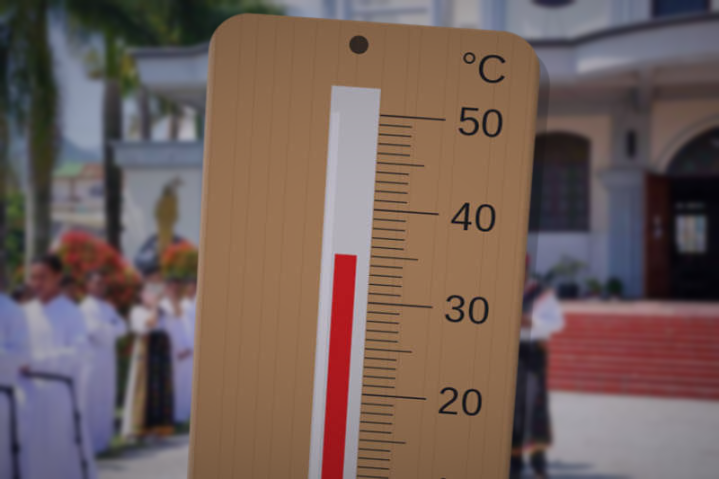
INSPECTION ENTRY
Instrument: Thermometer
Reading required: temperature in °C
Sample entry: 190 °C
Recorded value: 35 °C
